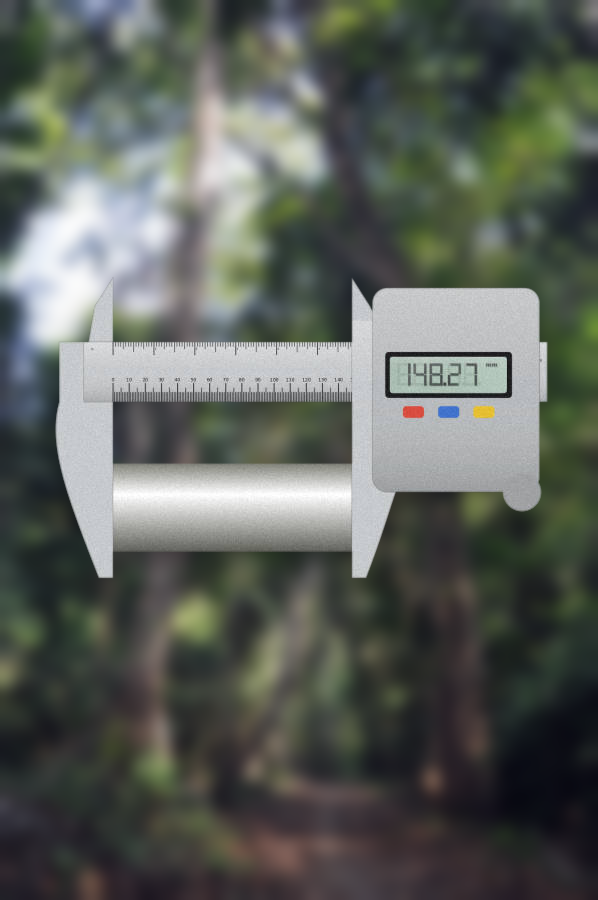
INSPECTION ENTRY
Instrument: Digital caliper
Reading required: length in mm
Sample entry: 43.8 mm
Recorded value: 148.27 mm
